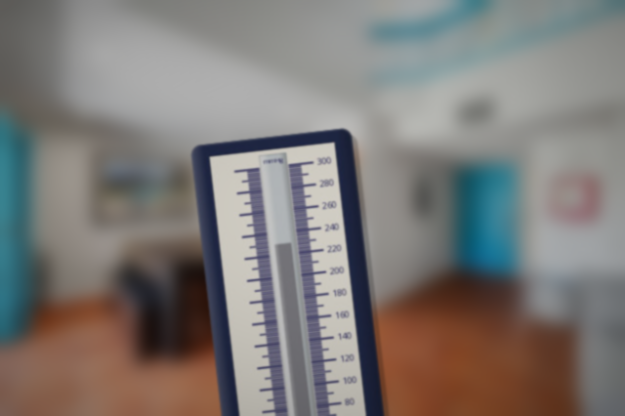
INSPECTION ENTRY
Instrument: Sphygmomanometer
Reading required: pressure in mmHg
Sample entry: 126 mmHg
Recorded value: 230 mmHg
